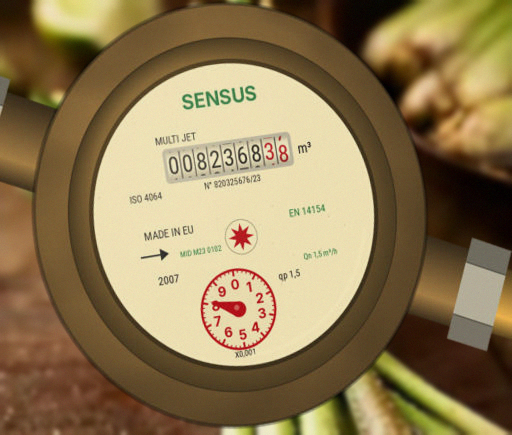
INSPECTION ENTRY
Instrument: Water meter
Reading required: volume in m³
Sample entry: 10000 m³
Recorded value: 82368.378 m³
